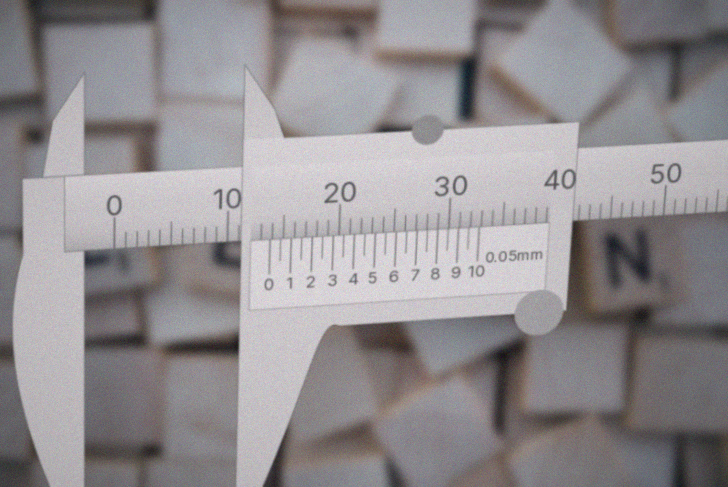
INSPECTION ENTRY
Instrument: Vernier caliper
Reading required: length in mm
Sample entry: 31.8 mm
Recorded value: 13.8 mm
